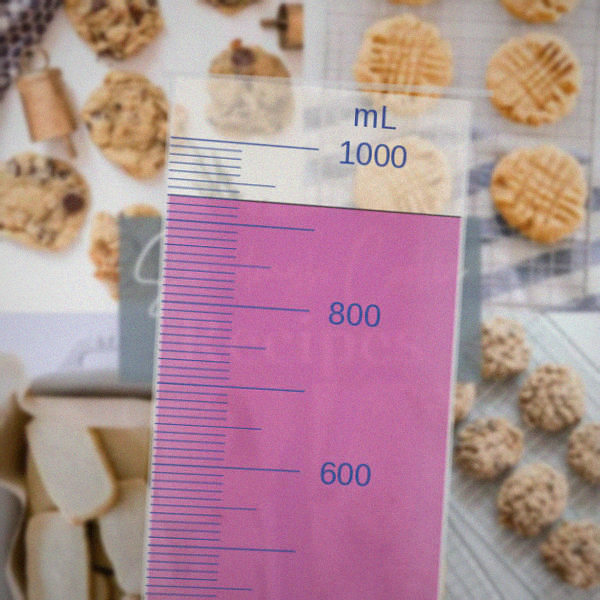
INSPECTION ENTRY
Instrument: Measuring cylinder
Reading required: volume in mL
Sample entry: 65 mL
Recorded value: 930 mL
